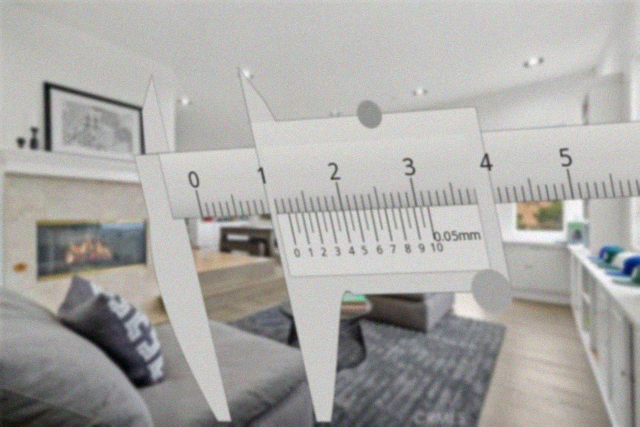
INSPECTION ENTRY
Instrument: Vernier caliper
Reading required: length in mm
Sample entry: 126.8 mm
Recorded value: 12.5 mm
